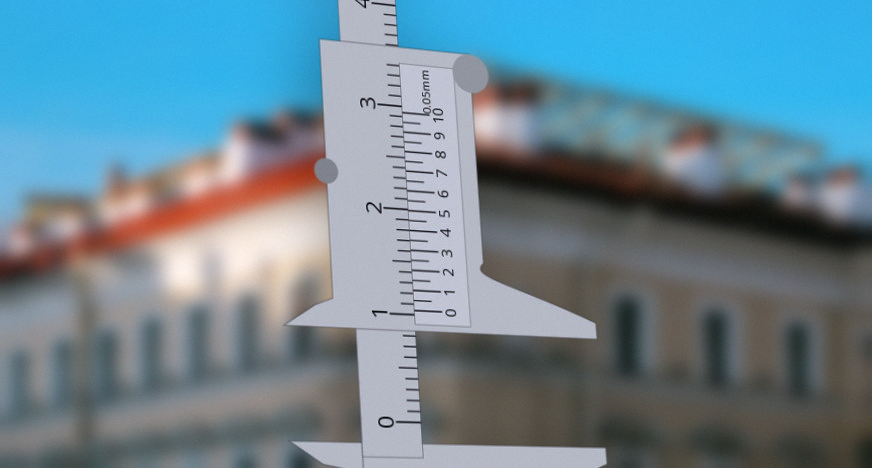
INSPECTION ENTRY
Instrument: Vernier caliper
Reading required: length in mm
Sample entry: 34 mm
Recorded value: 10.4 mm
